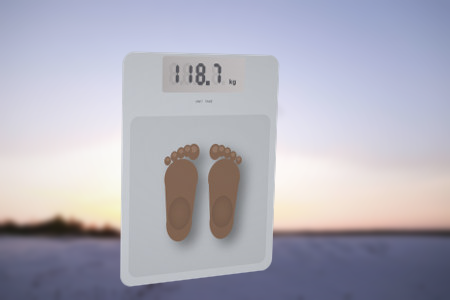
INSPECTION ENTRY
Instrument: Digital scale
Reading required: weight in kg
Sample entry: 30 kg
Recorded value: 118.7 kg
